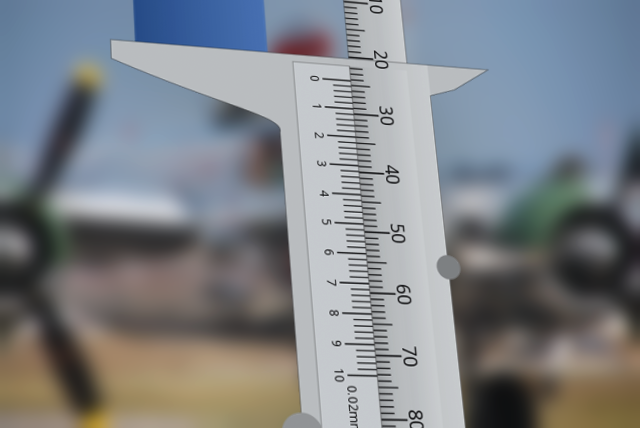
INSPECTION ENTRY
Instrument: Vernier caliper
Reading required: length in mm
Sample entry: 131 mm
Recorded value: 24.2 mm
